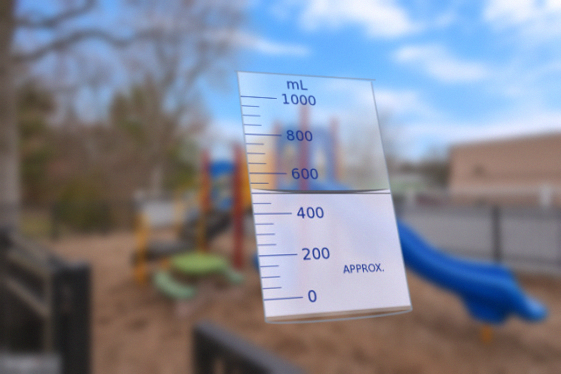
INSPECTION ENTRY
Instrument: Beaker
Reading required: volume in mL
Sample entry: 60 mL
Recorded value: 500 mL
